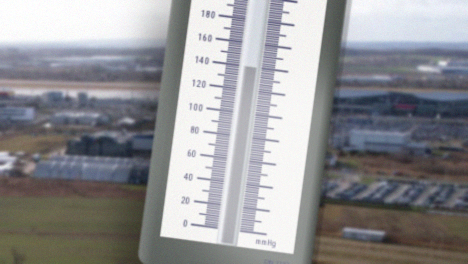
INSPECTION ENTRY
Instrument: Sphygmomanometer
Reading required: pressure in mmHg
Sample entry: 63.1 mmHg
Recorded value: 140 mmHg
